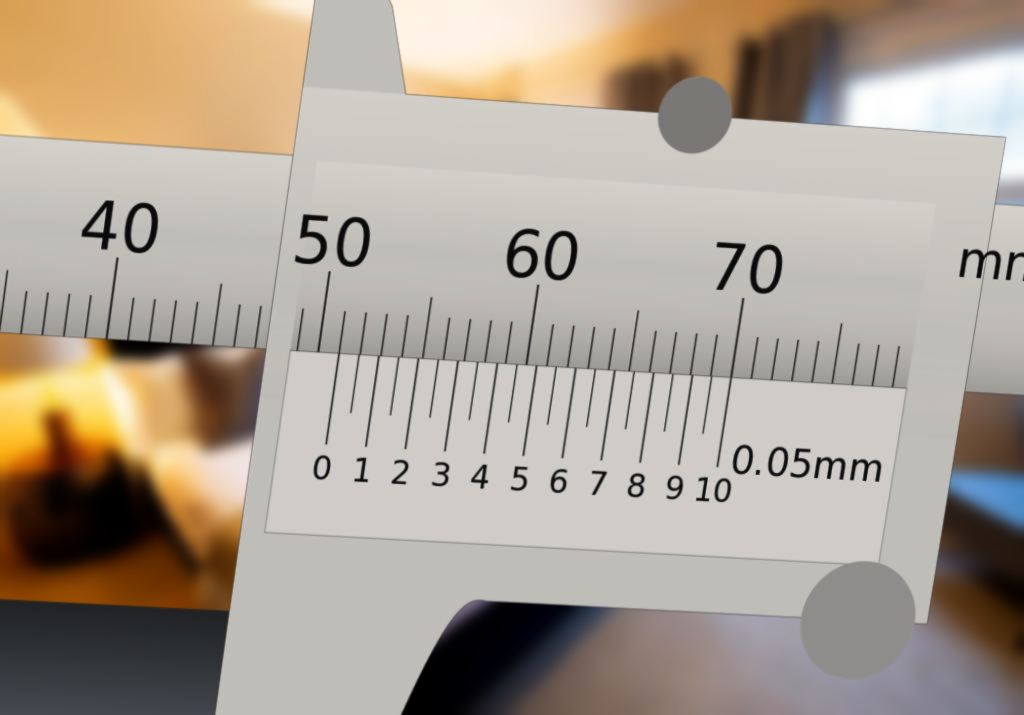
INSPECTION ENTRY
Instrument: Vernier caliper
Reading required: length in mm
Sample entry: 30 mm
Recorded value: 51.0 mm
